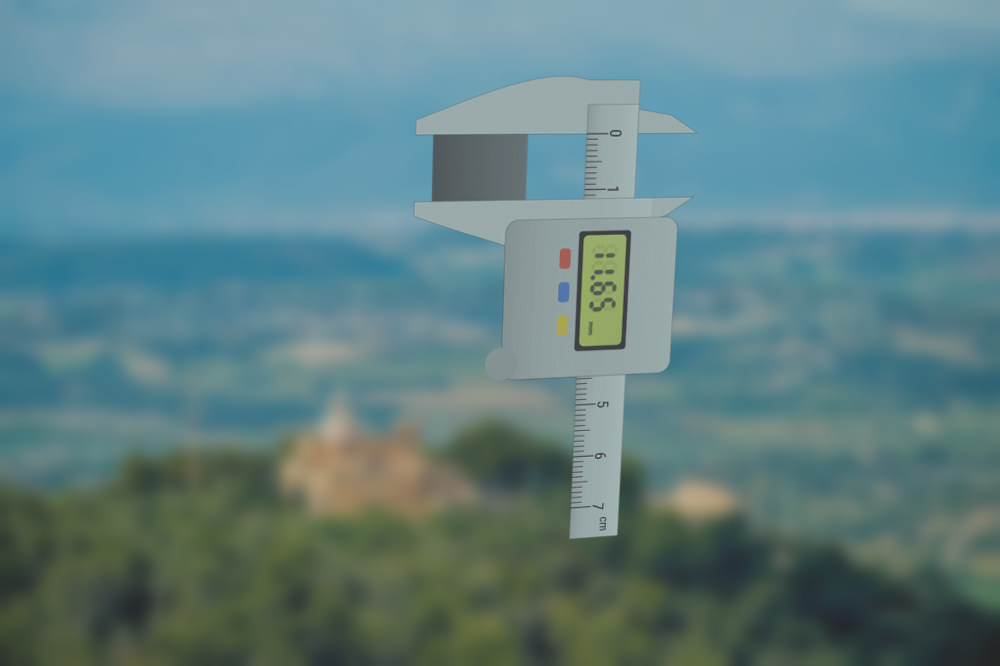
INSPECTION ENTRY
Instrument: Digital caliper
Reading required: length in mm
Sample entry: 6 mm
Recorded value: 11.65 mm
